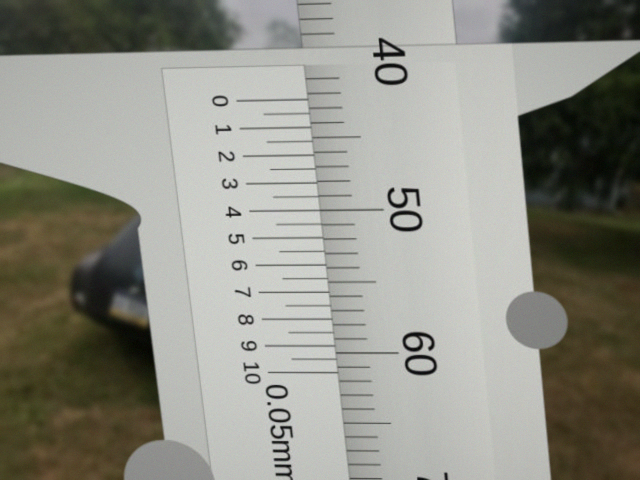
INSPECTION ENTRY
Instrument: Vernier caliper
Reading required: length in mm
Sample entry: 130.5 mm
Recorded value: 42.4 mm
